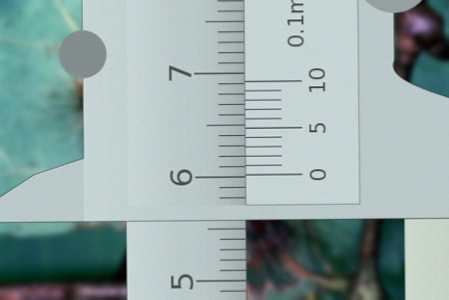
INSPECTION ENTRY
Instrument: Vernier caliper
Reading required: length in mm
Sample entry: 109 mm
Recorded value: 60.2 mm
